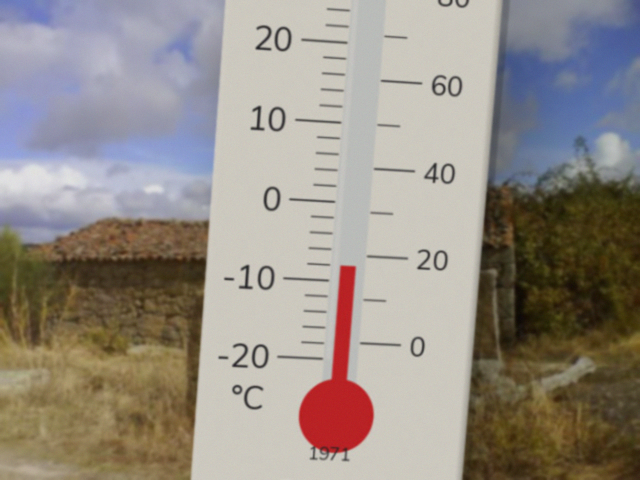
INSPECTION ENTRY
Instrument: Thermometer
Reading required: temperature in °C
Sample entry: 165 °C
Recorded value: -8 °C
